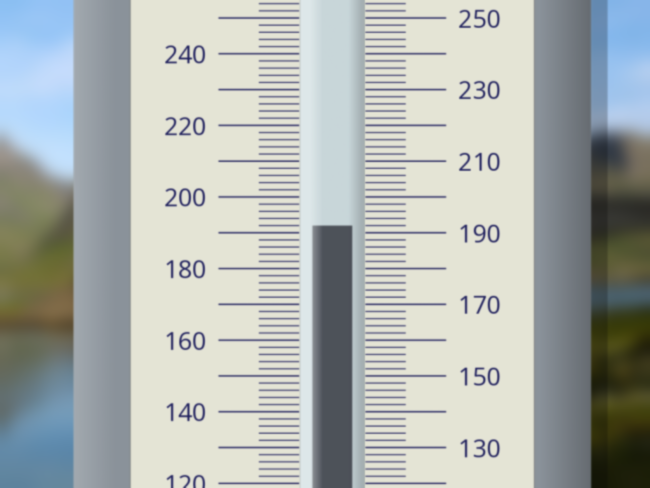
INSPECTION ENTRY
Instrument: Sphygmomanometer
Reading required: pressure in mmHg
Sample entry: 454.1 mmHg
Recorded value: 192 mmHg
